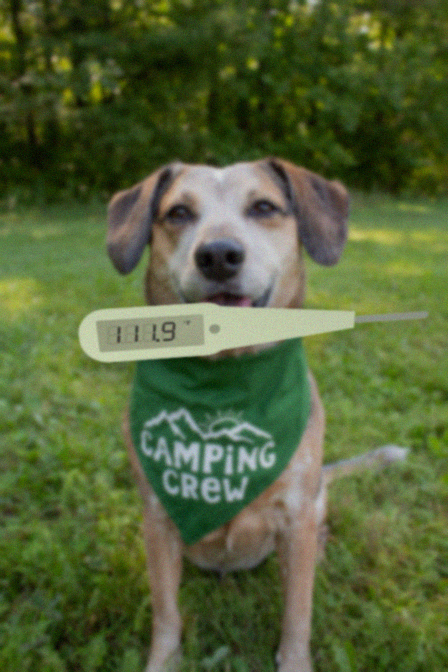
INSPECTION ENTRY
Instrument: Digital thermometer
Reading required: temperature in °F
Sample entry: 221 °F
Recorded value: 111.9 °F
